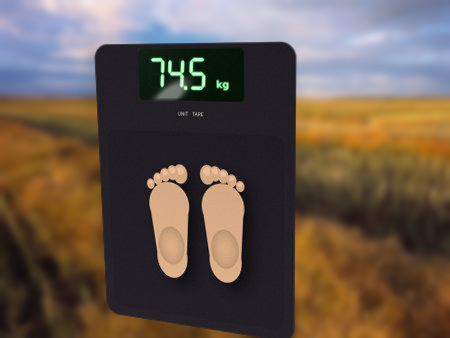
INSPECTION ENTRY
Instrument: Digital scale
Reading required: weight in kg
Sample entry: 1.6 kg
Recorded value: 74.5 kg
